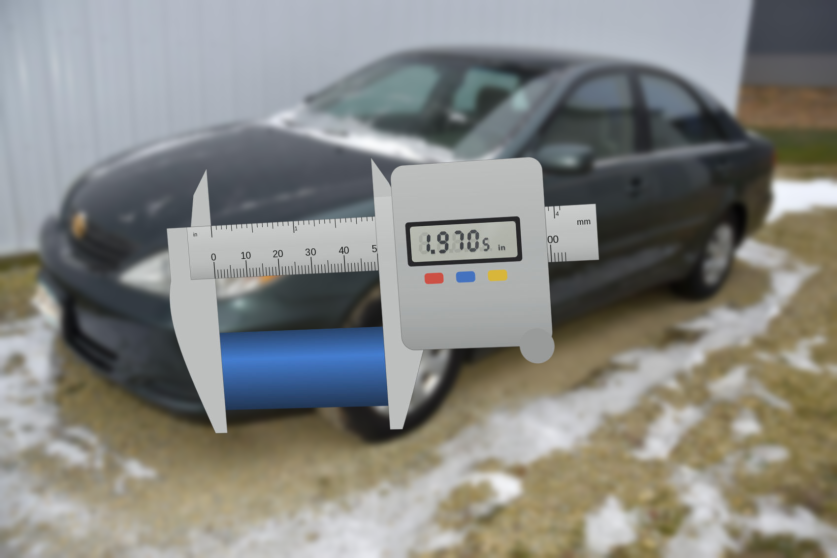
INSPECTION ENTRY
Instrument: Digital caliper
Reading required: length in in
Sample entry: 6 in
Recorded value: 1.9705 in
